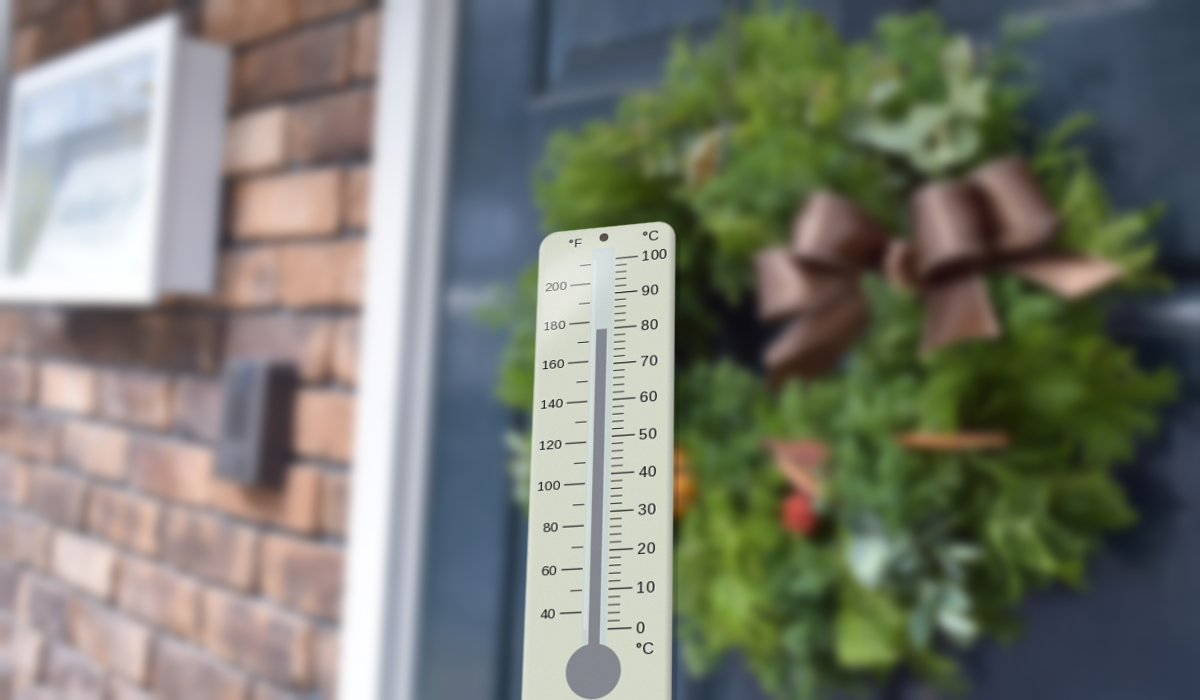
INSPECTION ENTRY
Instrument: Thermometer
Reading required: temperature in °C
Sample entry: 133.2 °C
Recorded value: 80 °C
